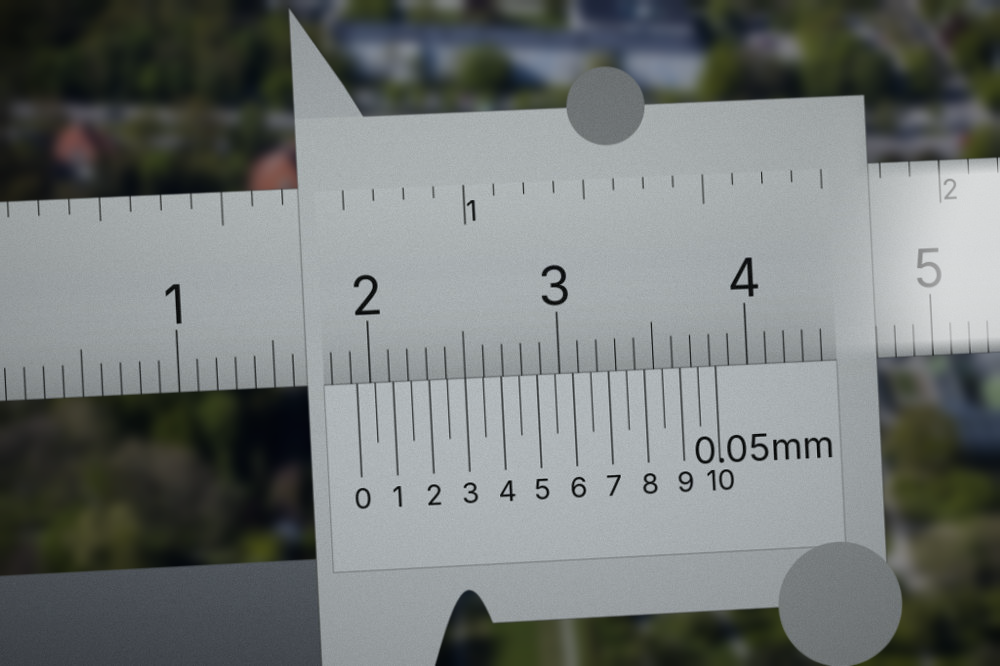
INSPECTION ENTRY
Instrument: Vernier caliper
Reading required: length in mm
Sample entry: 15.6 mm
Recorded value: 19.3 mm
